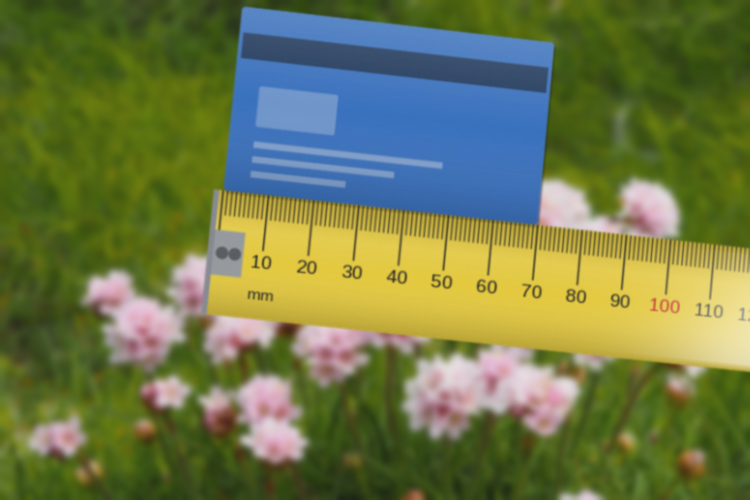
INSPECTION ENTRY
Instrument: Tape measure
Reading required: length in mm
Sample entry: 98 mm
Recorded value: 70 mm
